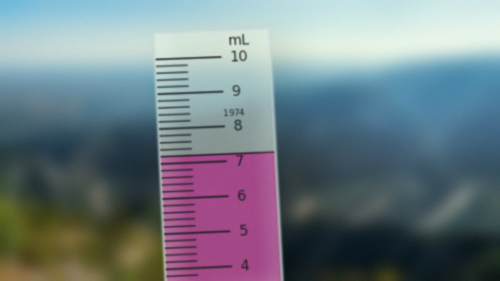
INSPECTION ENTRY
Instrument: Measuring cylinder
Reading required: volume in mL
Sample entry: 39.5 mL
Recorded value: 7.2 mL
